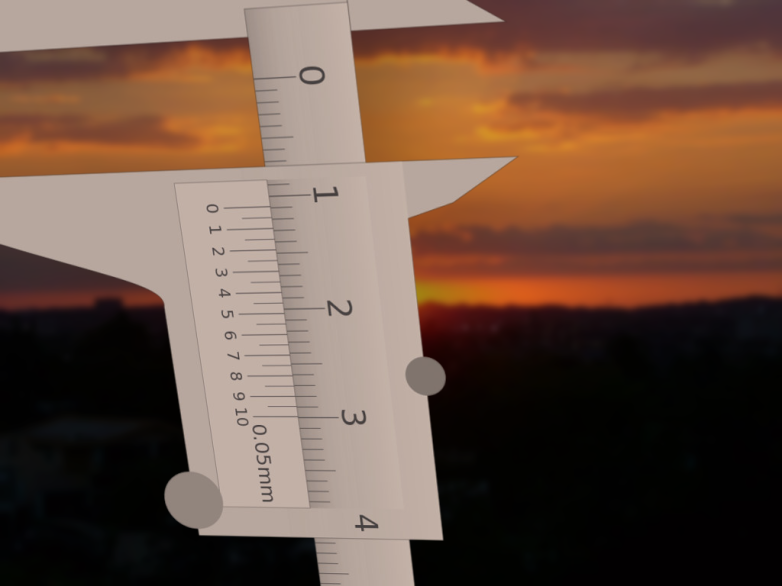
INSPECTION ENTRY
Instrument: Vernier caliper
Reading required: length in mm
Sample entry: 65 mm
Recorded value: 10.9 mm
